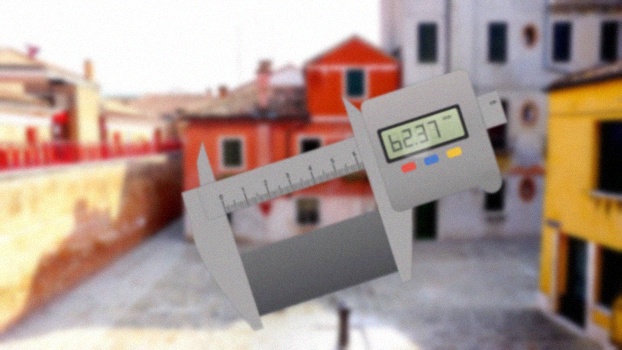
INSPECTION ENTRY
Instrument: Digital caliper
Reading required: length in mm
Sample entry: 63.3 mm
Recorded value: 62.37 mm
